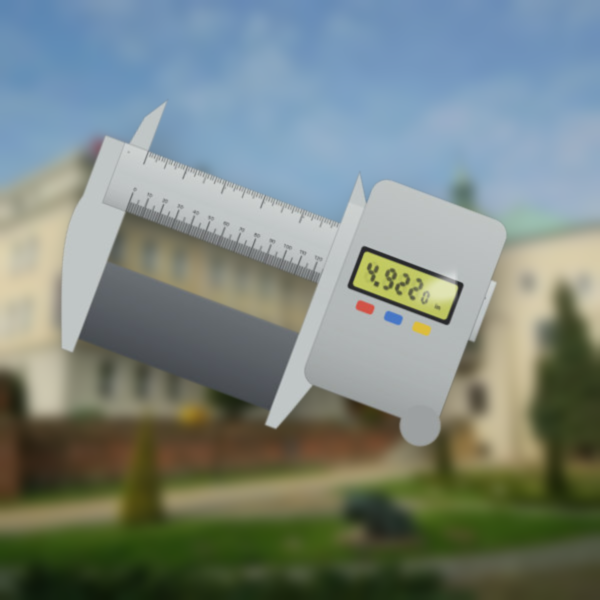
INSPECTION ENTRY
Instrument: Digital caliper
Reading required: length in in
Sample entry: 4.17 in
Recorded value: 4.9220 in
